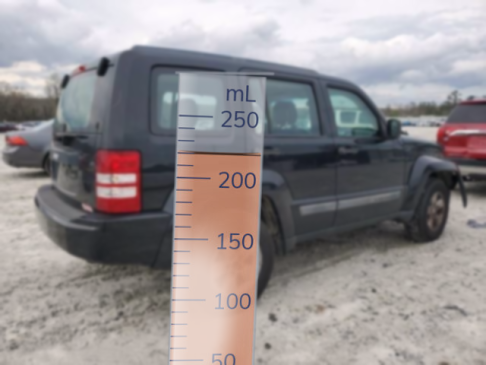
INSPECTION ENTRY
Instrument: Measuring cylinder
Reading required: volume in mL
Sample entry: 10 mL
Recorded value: 220 mL
